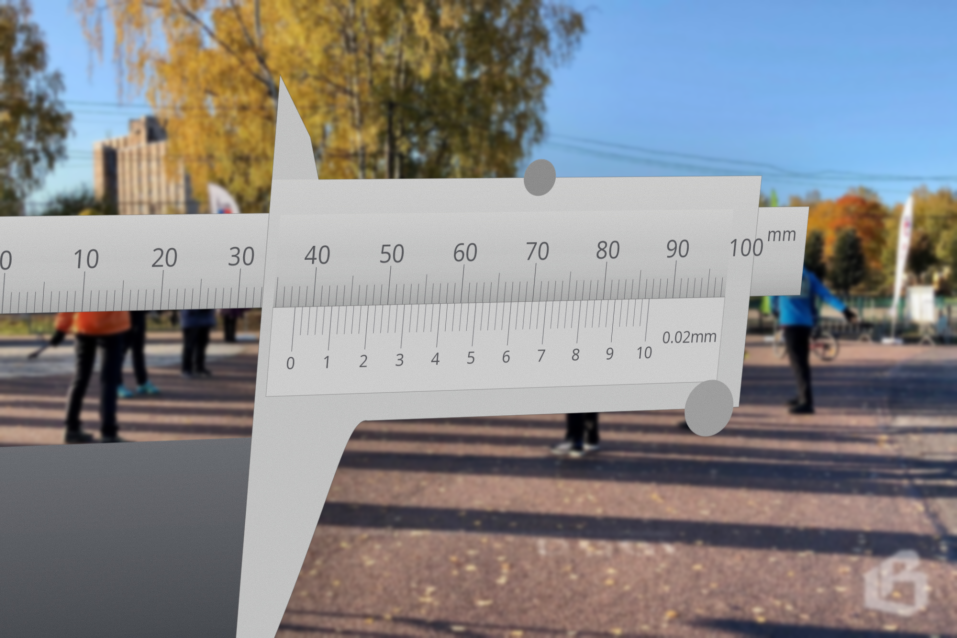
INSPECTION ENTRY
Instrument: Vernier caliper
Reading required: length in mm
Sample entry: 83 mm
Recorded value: 37.6 mm
